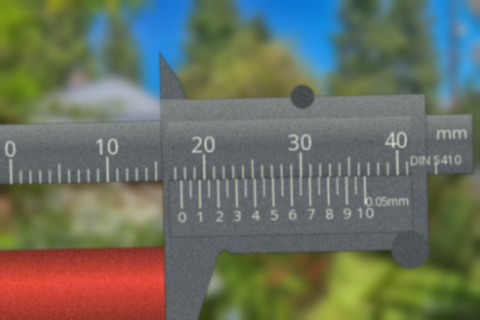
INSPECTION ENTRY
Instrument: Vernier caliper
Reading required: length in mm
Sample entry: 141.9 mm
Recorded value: 17.6 mm
